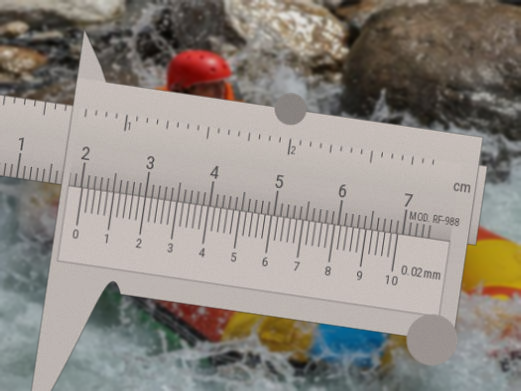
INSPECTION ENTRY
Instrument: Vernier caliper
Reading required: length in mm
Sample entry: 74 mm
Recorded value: 20.2 mm
